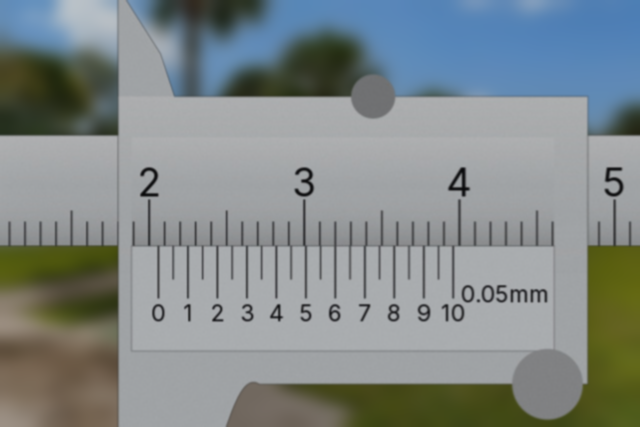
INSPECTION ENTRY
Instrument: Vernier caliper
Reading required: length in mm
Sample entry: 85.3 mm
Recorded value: 20.6 mm
